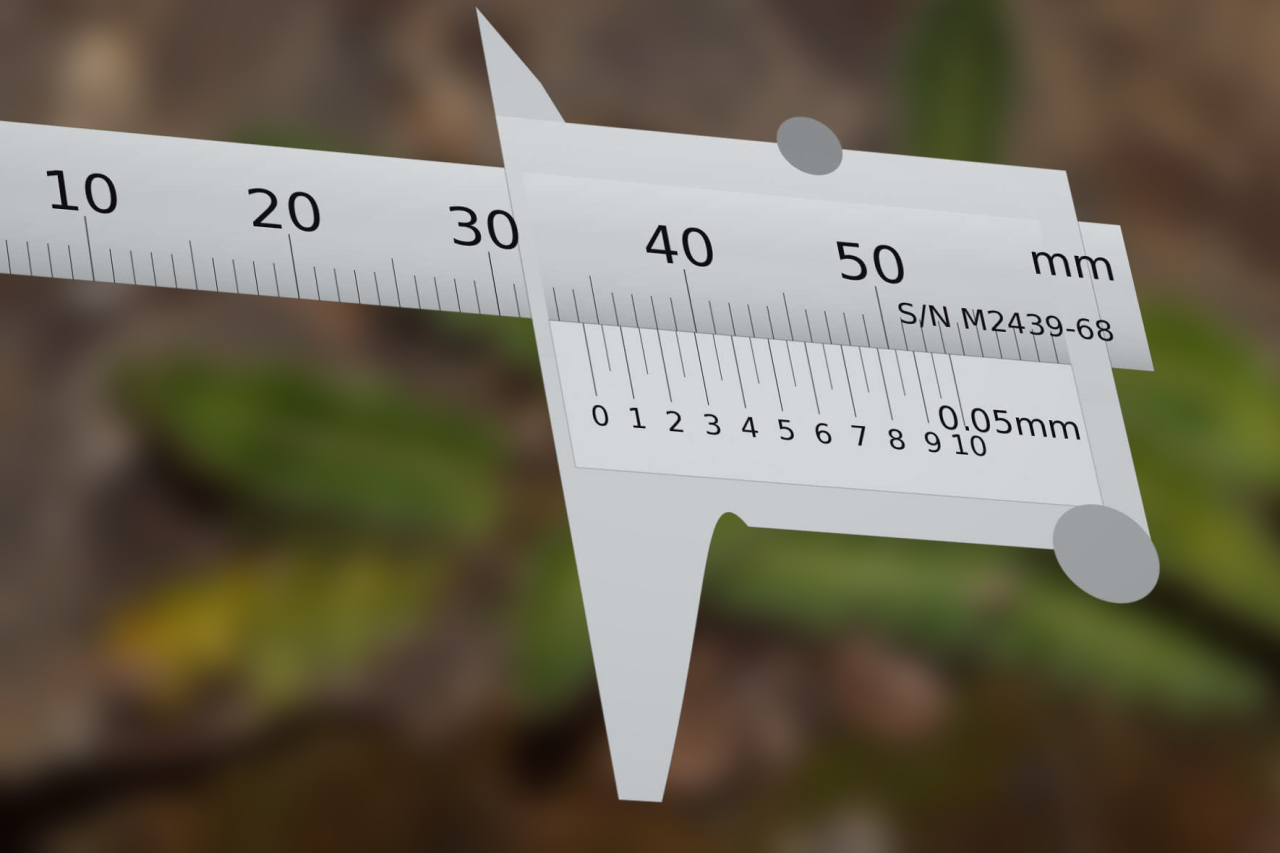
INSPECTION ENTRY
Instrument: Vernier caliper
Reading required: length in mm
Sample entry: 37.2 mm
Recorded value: 34.2 mm
